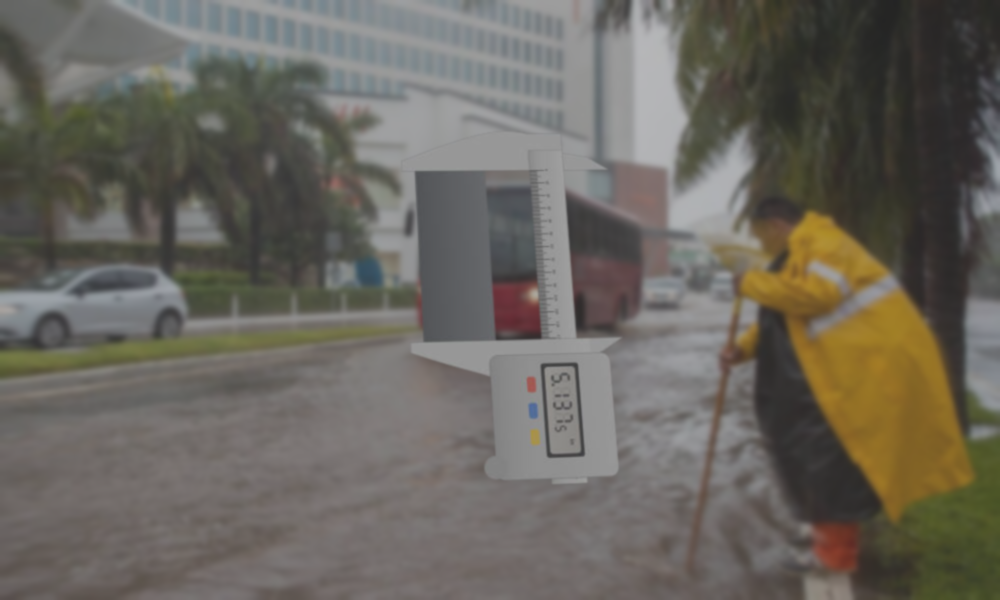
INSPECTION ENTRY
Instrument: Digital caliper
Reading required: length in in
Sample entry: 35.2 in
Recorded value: 5.1375 in
